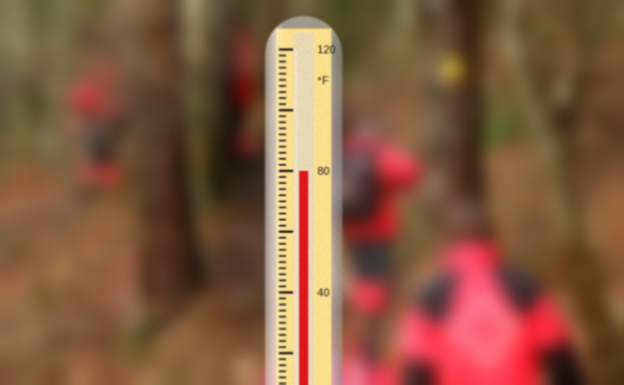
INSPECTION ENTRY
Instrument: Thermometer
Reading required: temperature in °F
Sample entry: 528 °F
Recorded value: 80 °F
